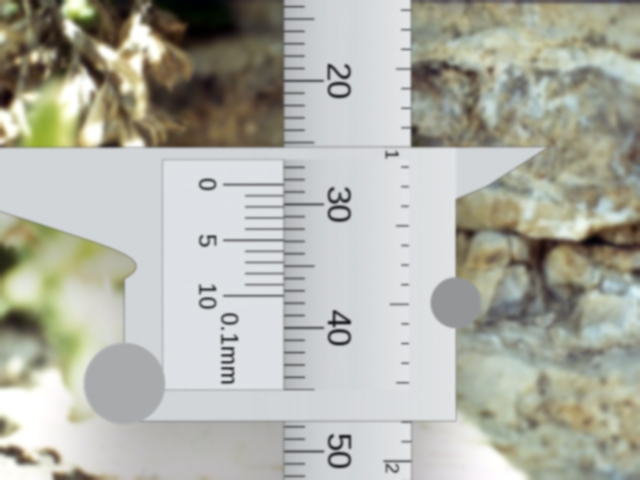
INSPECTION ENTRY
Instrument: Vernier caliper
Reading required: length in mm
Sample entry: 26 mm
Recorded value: 28.4 mm
